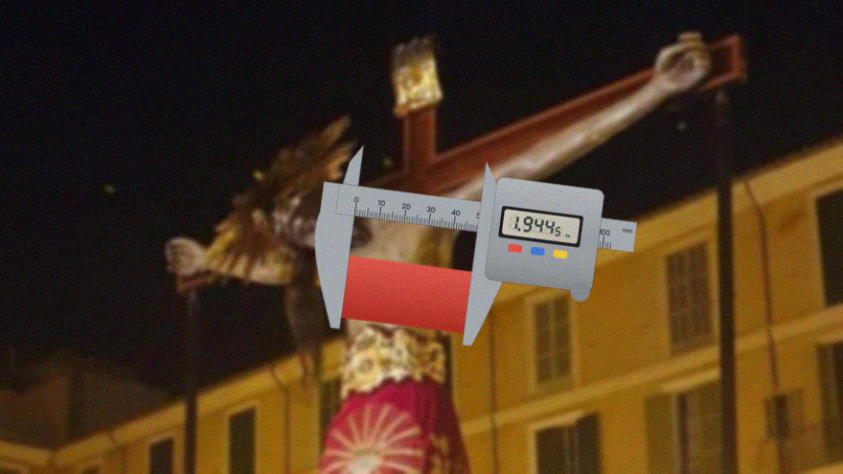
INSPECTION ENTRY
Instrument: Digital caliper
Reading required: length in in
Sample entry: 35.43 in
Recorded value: 1.9445 in
